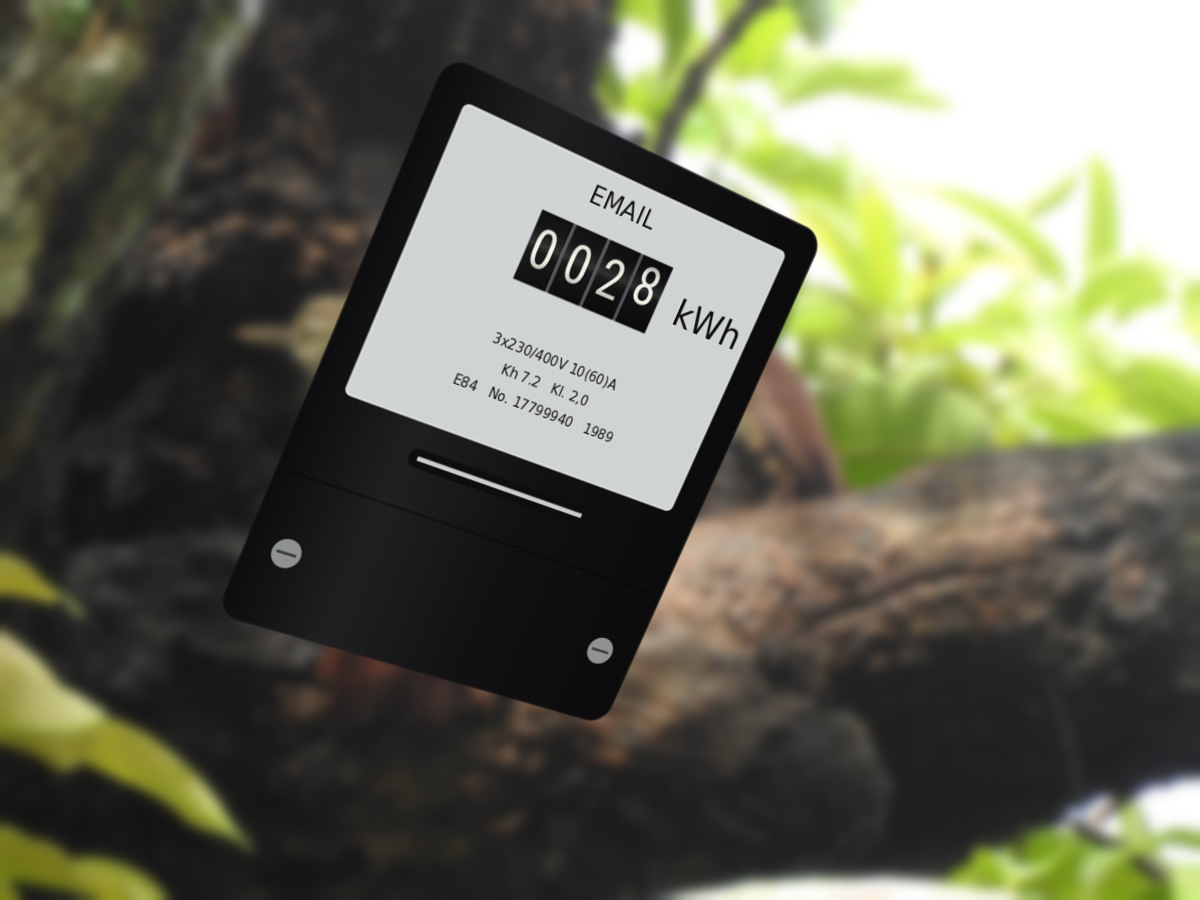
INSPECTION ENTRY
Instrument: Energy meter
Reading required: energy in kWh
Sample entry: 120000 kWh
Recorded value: 28 kWh
